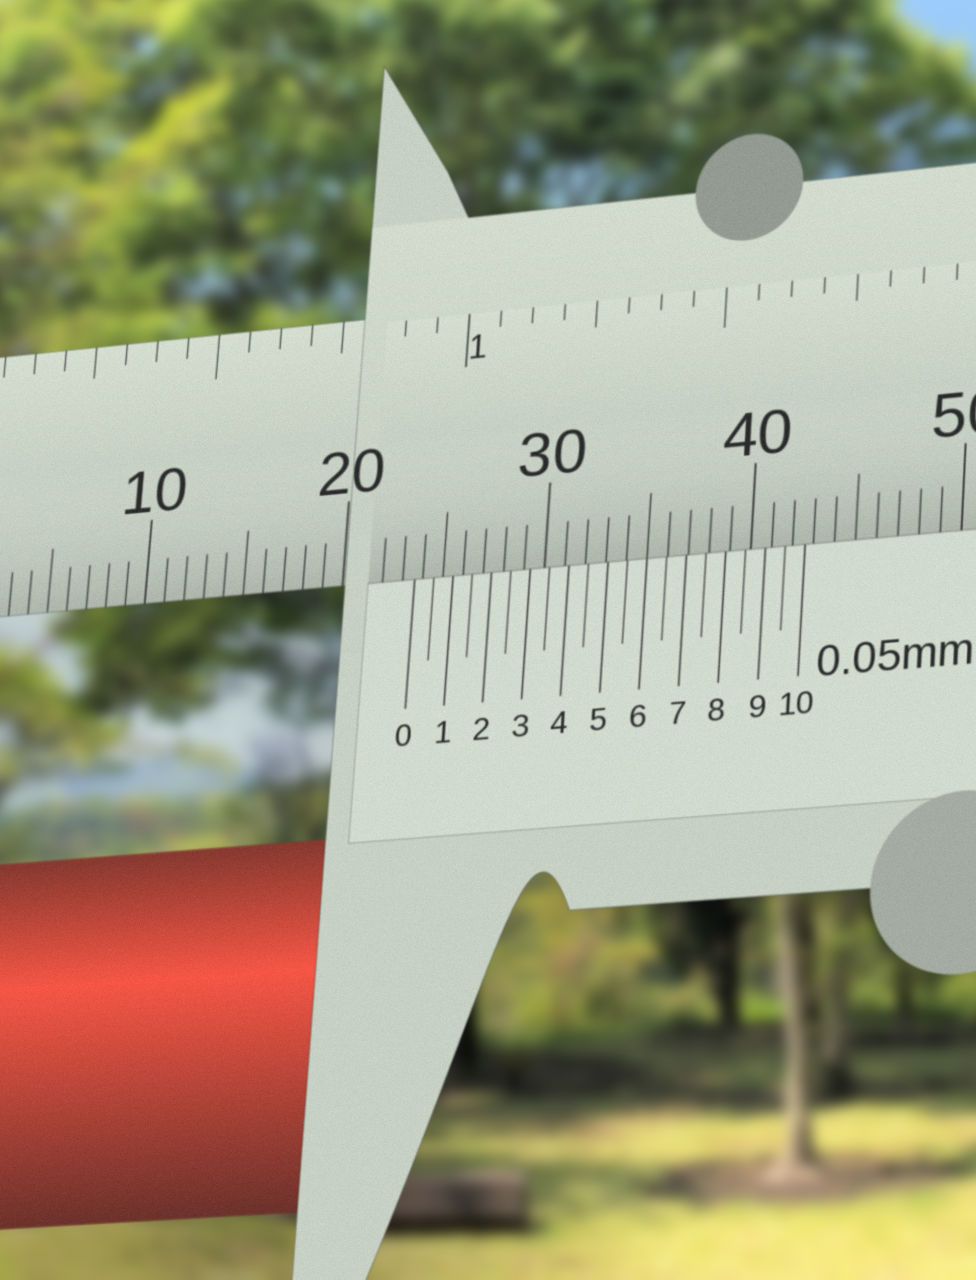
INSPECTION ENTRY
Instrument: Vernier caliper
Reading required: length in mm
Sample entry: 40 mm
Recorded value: 23.6 mm
